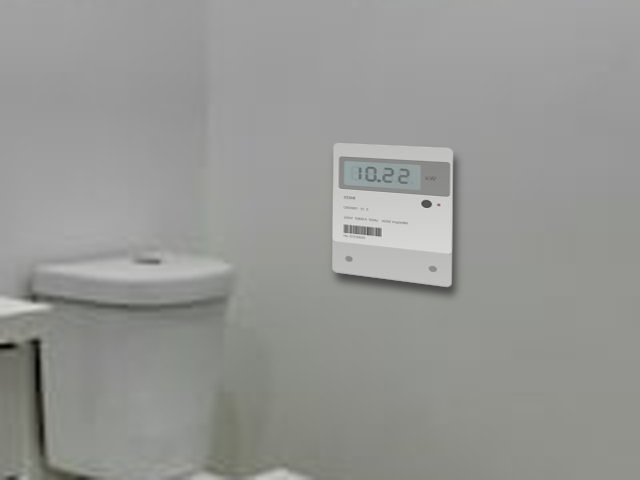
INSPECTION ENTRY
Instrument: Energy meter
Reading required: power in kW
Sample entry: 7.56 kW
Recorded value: 10.22 kW
